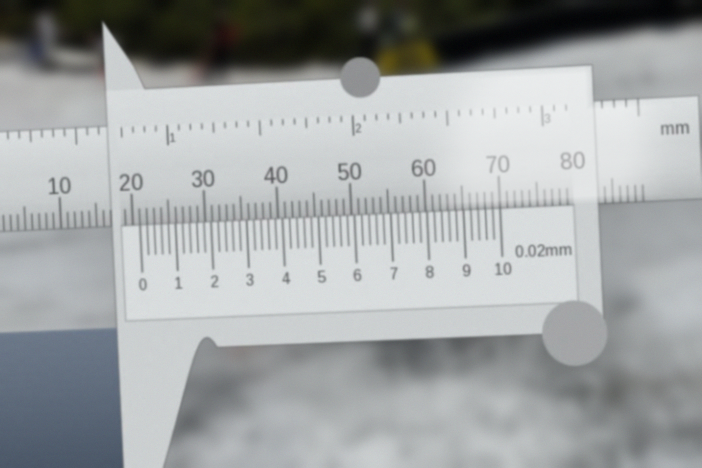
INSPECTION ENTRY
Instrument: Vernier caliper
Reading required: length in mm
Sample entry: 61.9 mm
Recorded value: 21.0 mm
